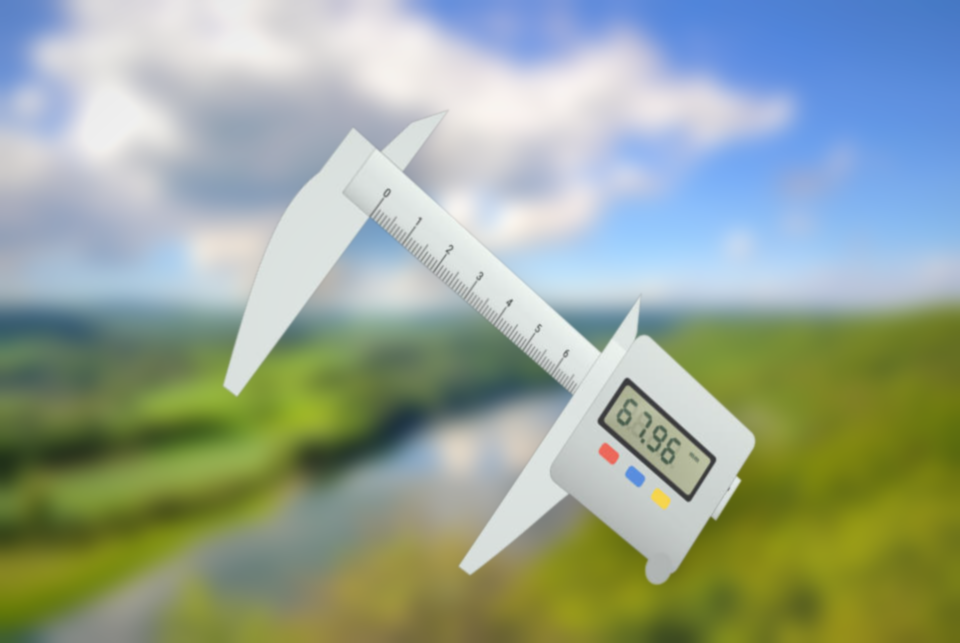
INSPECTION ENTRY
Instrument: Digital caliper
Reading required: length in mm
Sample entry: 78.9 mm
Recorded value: 67.96 mm
